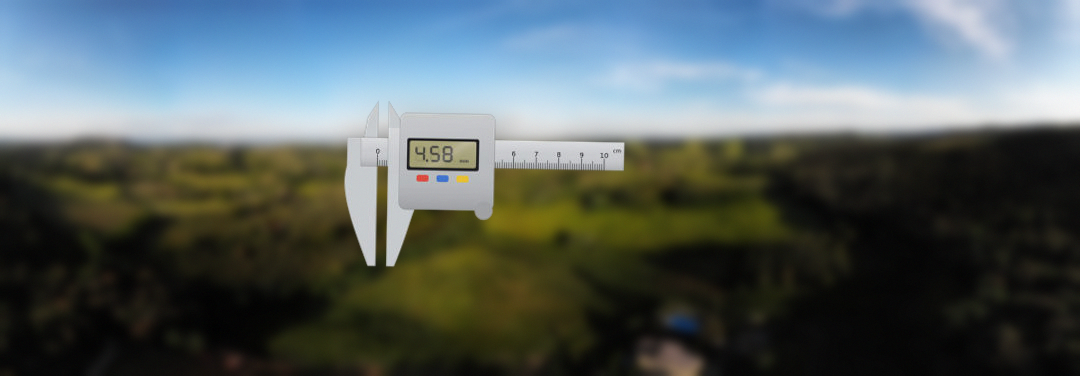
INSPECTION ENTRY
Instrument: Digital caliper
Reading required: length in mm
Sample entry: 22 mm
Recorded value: 4.58 mm
